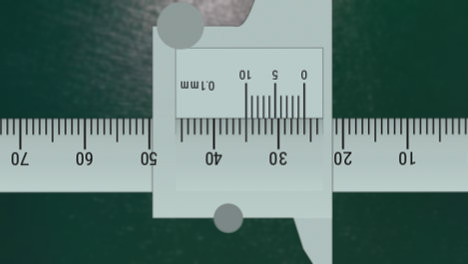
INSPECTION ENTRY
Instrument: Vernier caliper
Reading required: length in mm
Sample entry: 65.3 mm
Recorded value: 26.0 mm
